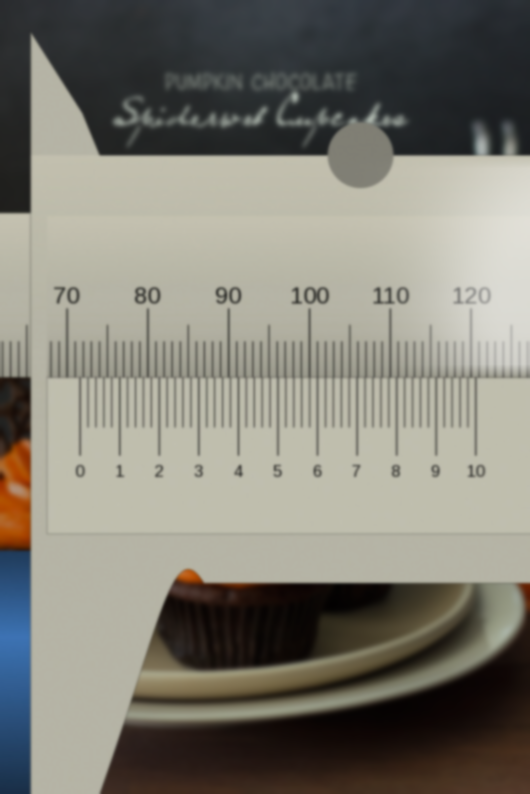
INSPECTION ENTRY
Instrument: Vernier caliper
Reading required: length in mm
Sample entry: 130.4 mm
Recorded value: 71.6 mm
